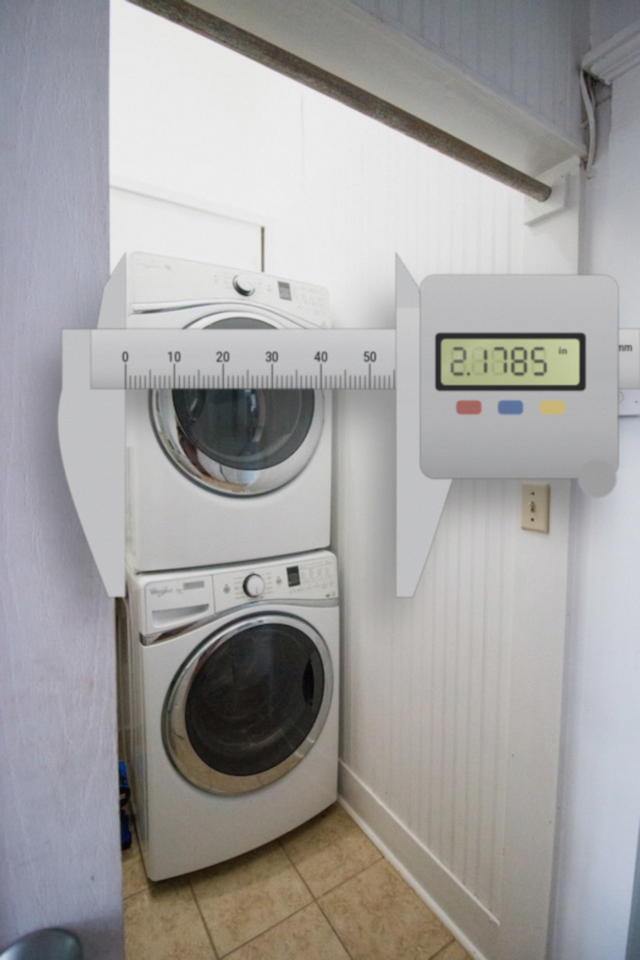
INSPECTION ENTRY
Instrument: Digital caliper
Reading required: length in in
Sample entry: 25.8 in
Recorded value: 2.1785 in
